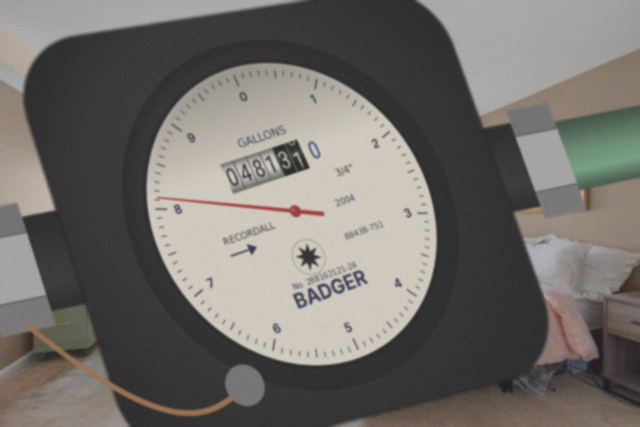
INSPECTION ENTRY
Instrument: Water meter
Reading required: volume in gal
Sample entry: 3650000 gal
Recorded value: 481308.1 gal
